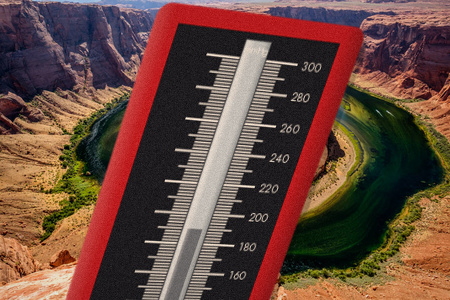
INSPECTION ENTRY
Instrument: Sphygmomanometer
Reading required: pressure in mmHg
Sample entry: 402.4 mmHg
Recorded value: 190 mmHg
